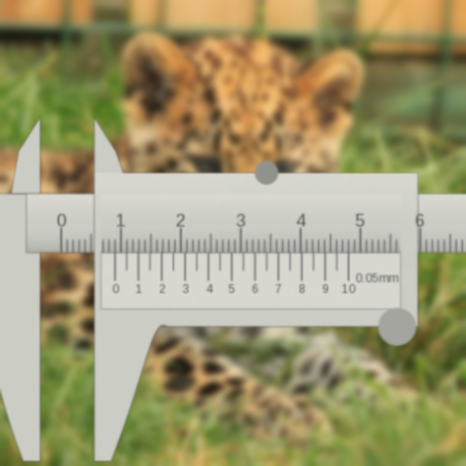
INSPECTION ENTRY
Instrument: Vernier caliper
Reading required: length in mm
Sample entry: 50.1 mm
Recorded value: 9.0 mm
